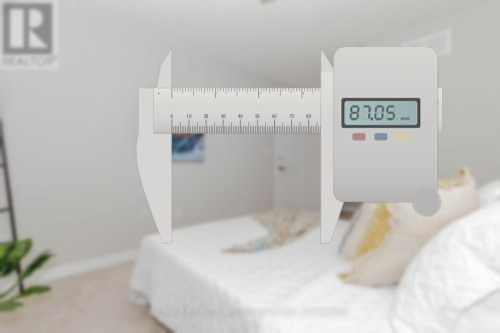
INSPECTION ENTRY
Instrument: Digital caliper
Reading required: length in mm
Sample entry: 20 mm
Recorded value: 87.05 mm
